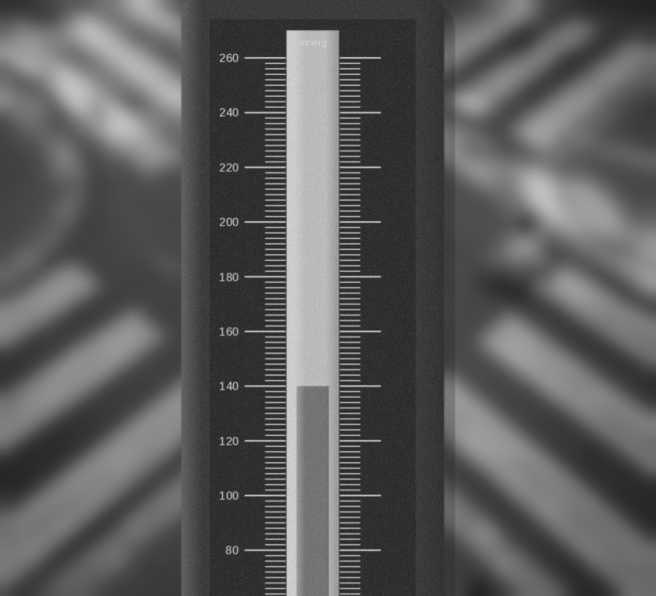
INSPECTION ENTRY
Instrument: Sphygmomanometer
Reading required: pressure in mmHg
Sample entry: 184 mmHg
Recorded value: 140 mmHg
